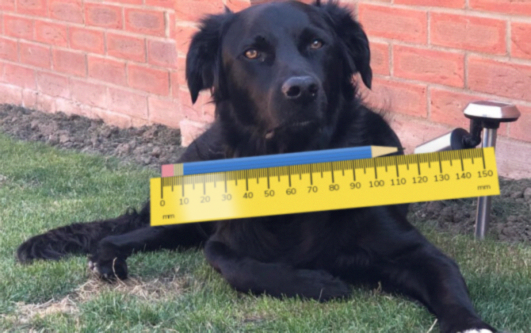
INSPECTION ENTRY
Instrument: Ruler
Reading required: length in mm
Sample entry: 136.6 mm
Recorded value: 115 mm
